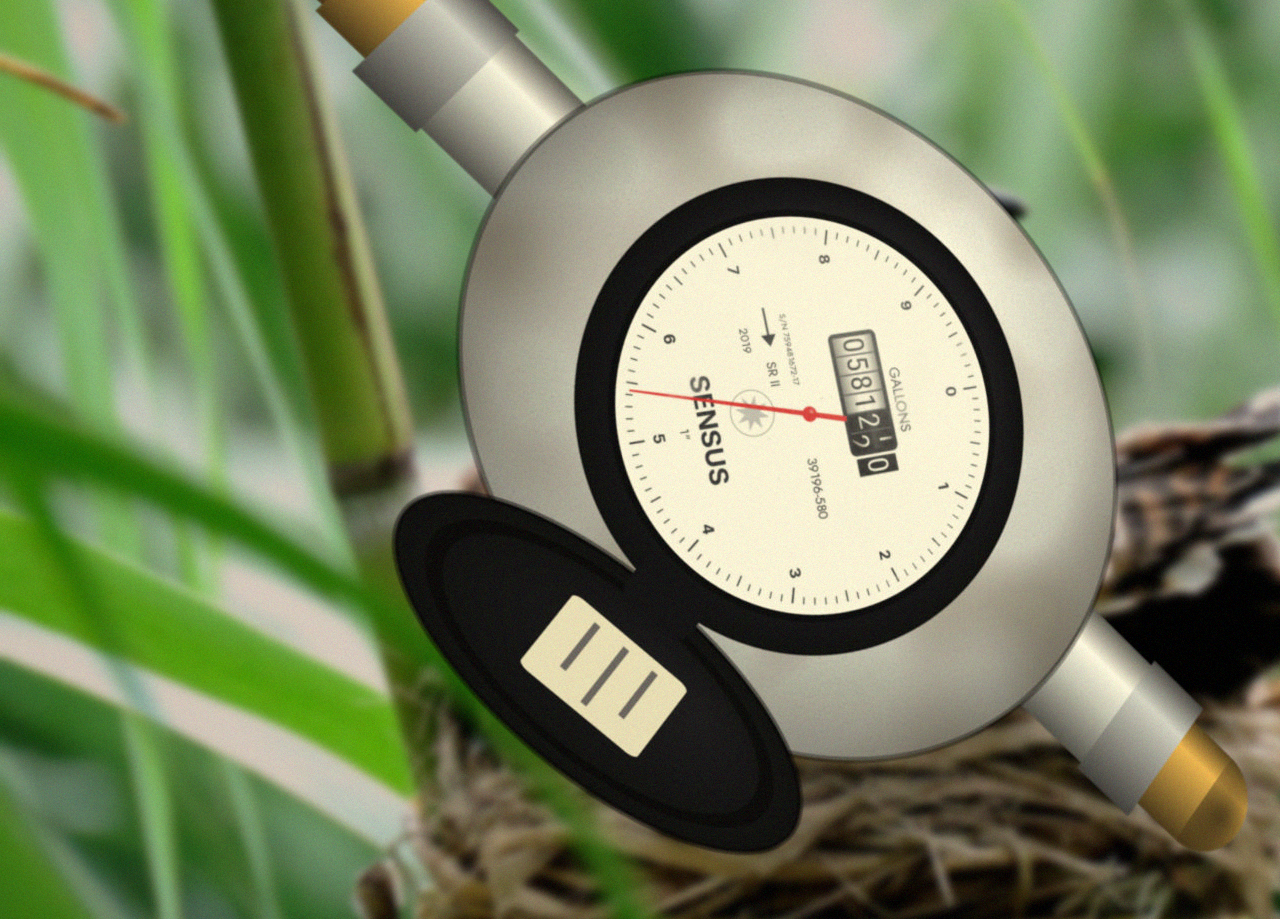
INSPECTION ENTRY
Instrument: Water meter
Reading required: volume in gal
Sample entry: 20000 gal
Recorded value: 581215.4 gal
